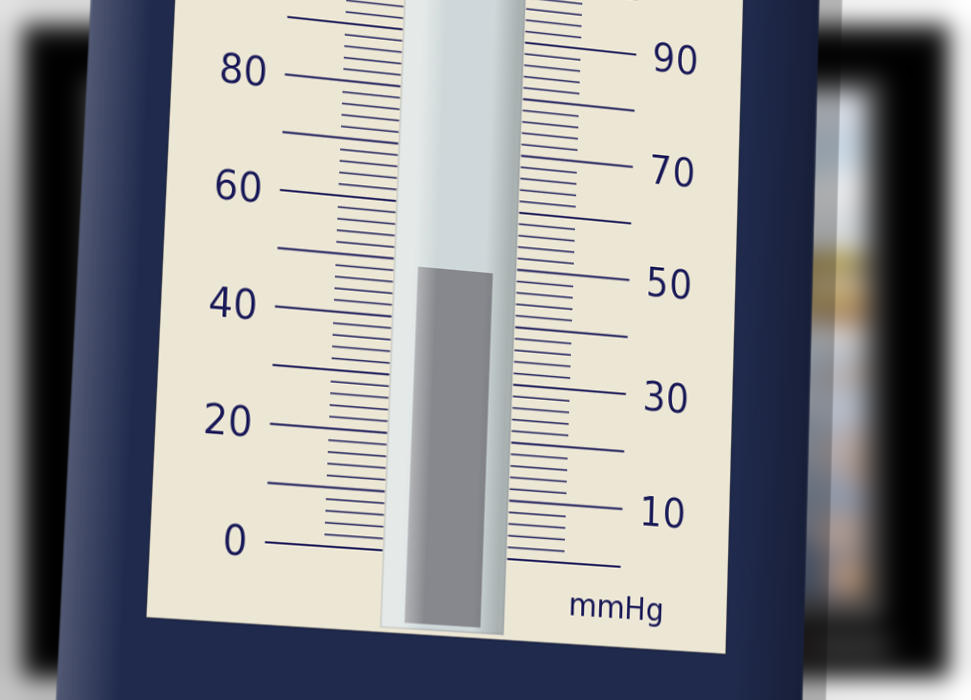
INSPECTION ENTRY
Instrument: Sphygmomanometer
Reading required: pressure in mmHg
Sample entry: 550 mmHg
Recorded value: 49 mmHg
